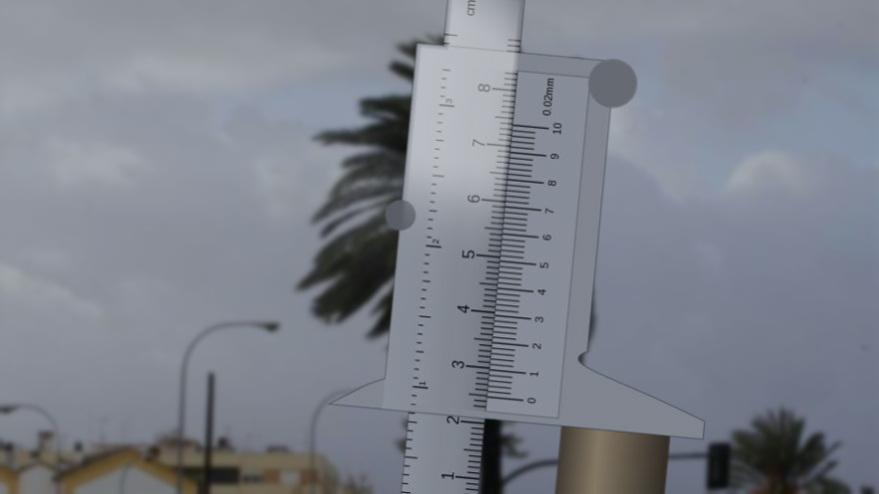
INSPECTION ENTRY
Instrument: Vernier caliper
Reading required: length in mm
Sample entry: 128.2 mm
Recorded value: 24.8 mm
